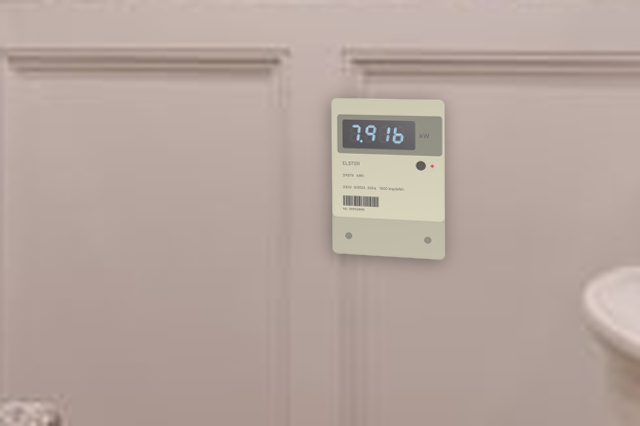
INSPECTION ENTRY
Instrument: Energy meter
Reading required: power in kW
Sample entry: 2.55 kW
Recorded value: 7.916 kW
